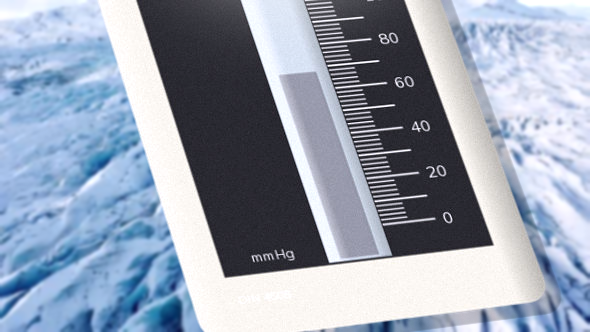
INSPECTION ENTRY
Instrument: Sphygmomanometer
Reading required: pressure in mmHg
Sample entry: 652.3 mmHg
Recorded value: 68 mmHg
